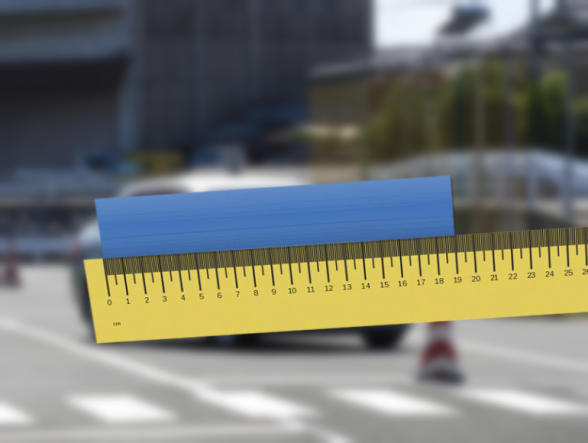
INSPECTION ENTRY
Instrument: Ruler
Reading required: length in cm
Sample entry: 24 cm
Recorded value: 19 cm
